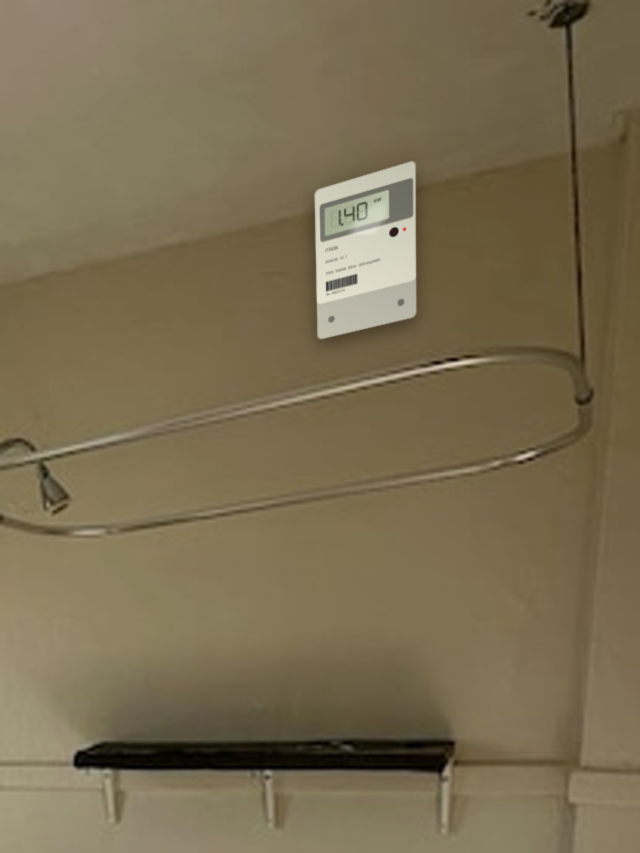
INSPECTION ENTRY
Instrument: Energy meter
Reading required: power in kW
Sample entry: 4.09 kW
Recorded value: 1.40 kW
